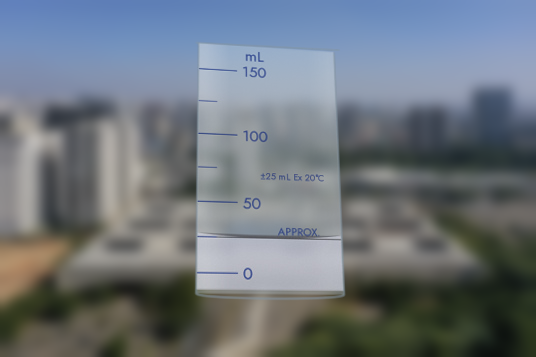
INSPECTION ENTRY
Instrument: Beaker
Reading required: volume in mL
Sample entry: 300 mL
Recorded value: 25 mL
